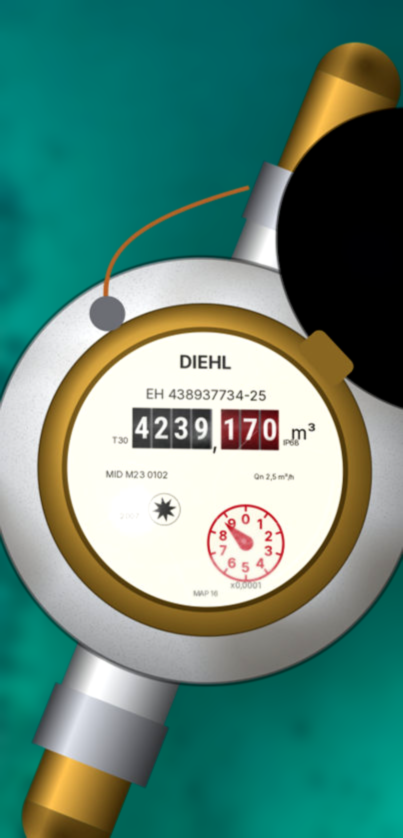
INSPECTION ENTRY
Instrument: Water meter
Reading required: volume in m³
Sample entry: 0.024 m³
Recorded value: 4239.1708 m³
